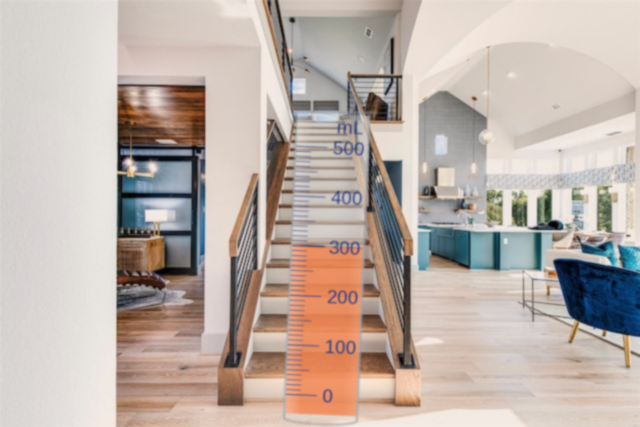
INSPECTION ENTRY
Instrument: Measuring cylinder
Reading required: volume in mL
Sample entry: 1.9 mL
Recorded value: 300 mL
